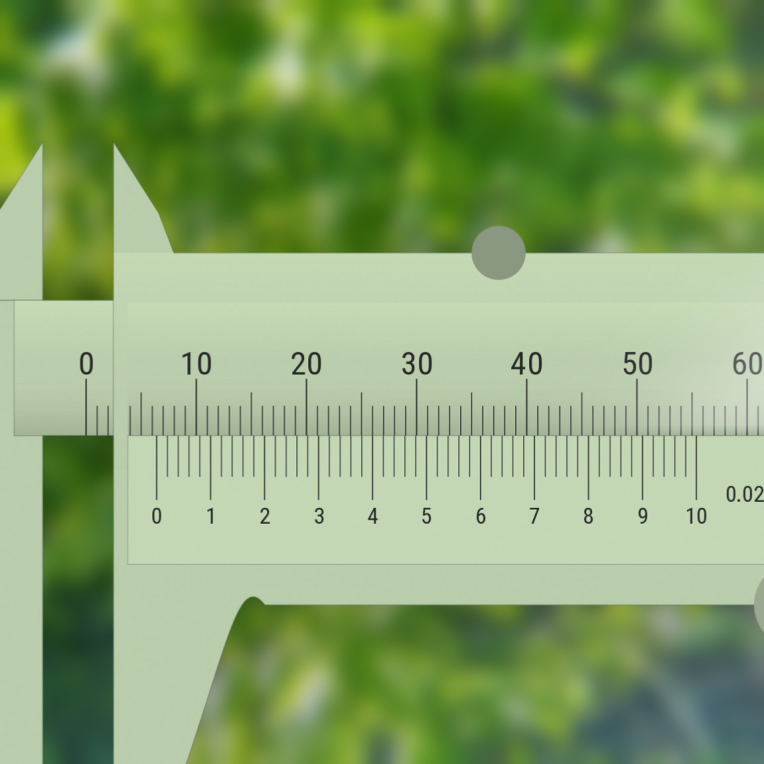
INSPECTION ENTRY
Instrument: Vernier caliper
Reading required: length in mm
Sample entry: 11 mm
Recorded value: 6.4 mm
